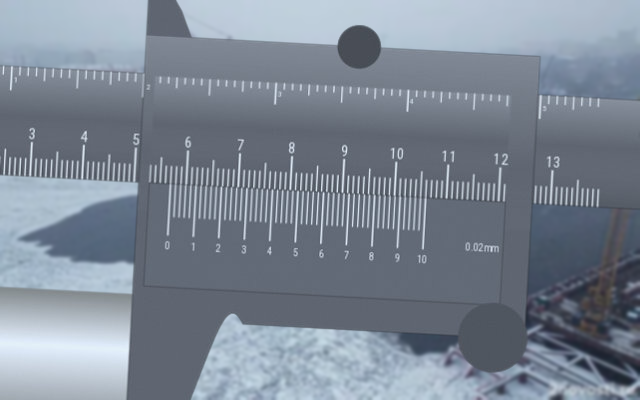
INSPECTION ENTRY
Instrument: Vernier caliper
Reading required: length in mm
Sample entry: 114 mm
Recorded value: 57.0 mm
